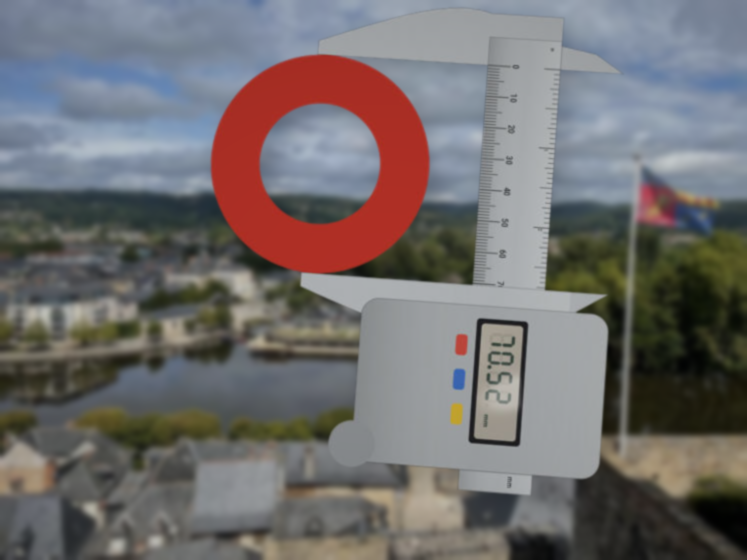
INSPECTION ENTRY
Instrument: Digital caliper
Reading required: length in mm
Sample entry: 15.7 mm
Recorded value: 70.52 mm
